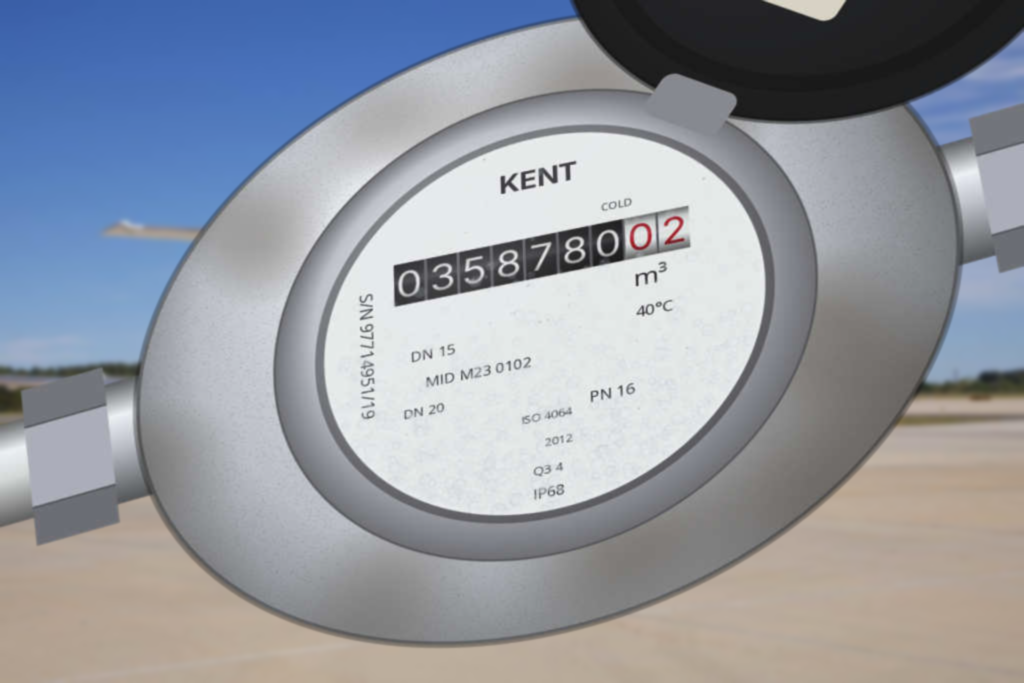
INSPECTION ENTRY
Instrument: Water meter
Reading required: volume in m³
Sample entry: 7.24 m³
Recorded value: 358780.02 m³
